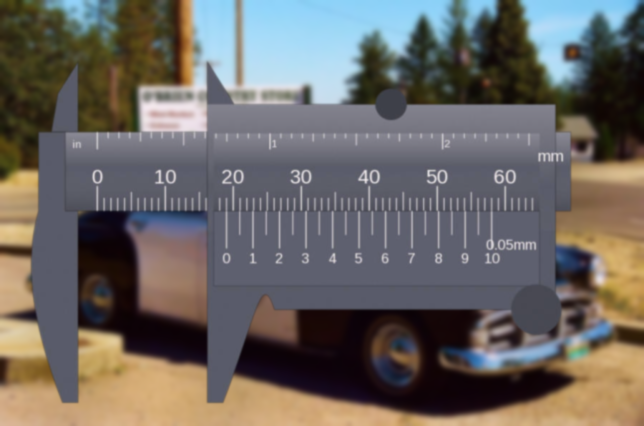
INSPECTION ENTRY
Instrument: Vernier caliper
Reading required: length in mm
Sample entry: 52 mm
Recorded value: 19.0 mm
